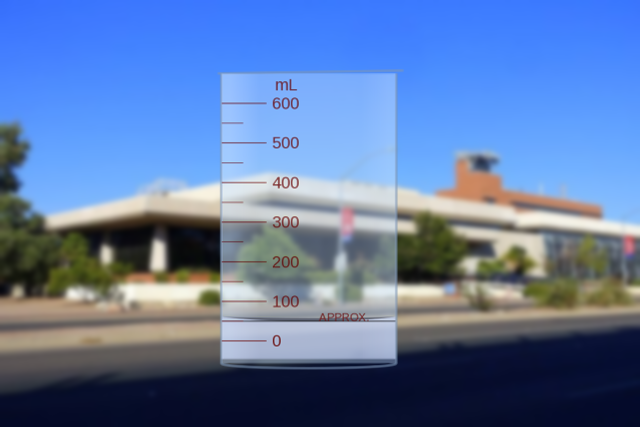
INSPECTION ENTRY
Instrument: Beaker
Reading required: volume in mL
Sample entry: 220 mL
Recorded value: 50 mL
